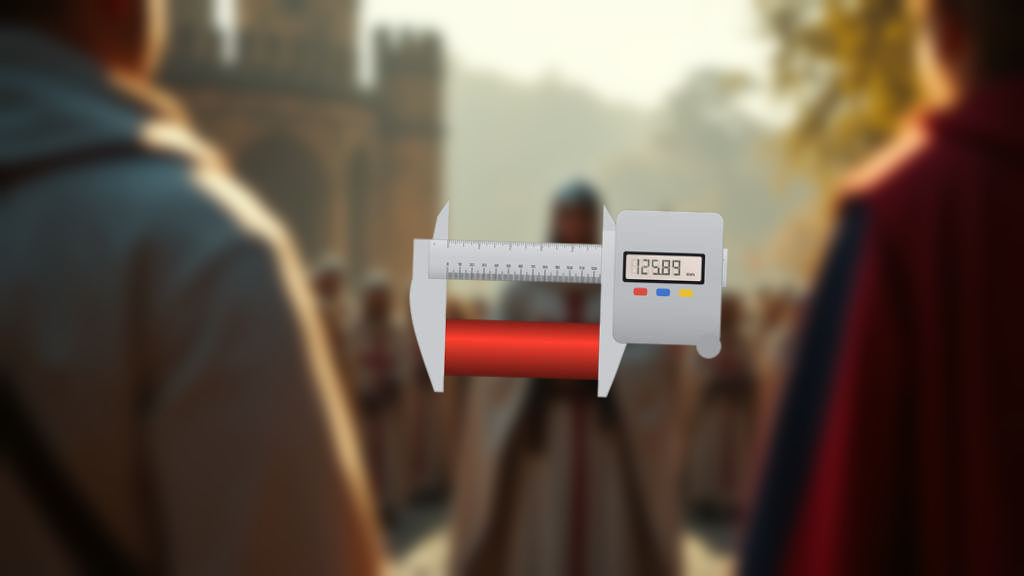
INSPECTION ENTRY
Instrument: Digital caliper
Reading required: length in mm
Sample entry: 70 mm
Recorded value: 125.89 mm
